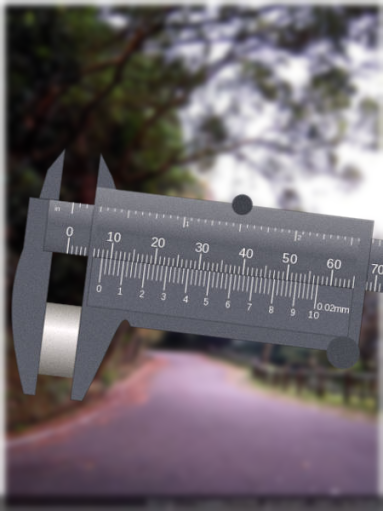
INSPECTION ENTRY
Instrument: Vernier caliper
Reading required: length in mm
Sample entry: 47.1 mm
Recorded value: 8.0 mm
